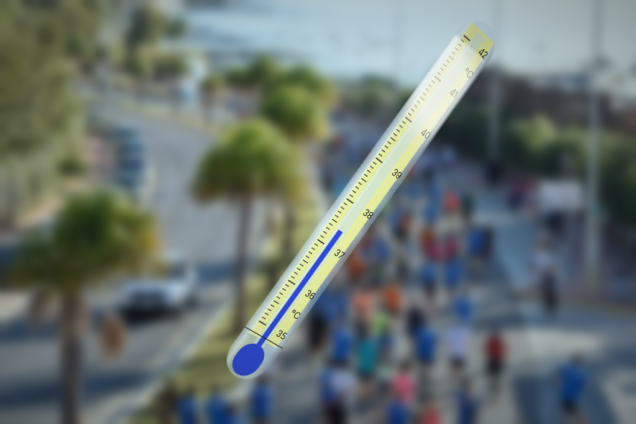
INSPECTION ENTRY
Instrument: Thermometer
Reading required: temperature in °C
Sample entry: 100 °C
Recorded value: 37.4 °C
